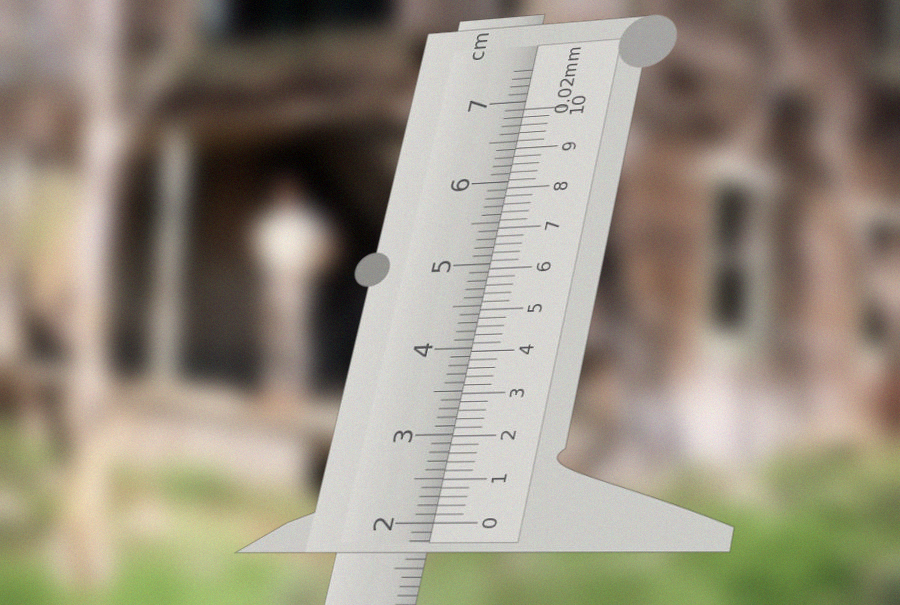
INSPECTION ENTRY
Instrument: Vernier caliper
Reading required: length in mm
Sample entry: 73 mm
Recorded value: 20.0 mm
